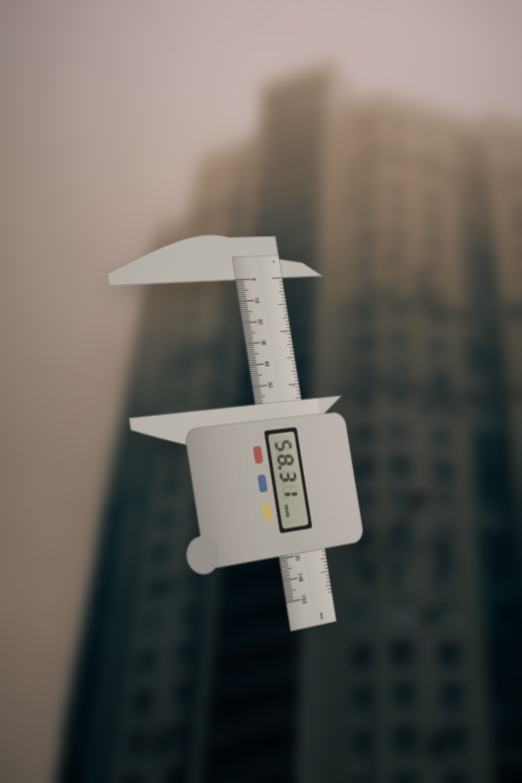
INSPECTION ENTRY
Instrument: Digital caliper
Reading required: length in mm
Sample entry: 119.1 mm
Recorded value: 58.31 mm
